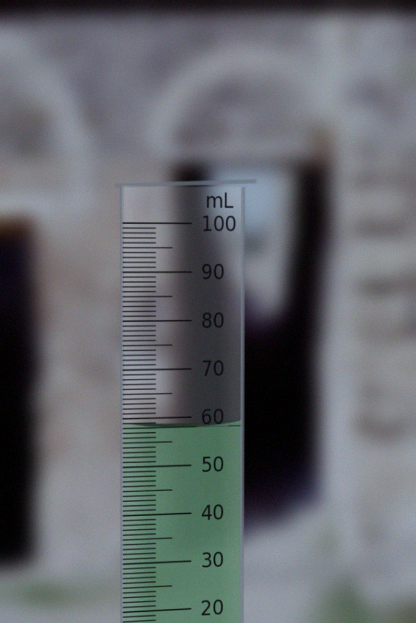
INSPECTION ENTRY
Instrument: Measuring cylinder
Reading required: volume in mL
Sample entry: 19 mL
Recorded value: 58 mL
